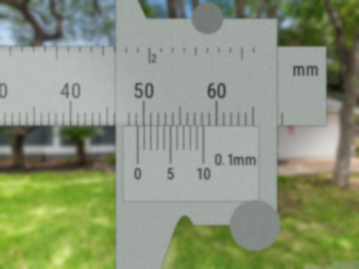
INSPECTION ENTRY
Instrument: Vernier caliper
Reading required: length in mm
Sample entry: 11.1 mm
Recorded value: 49.2 mm
